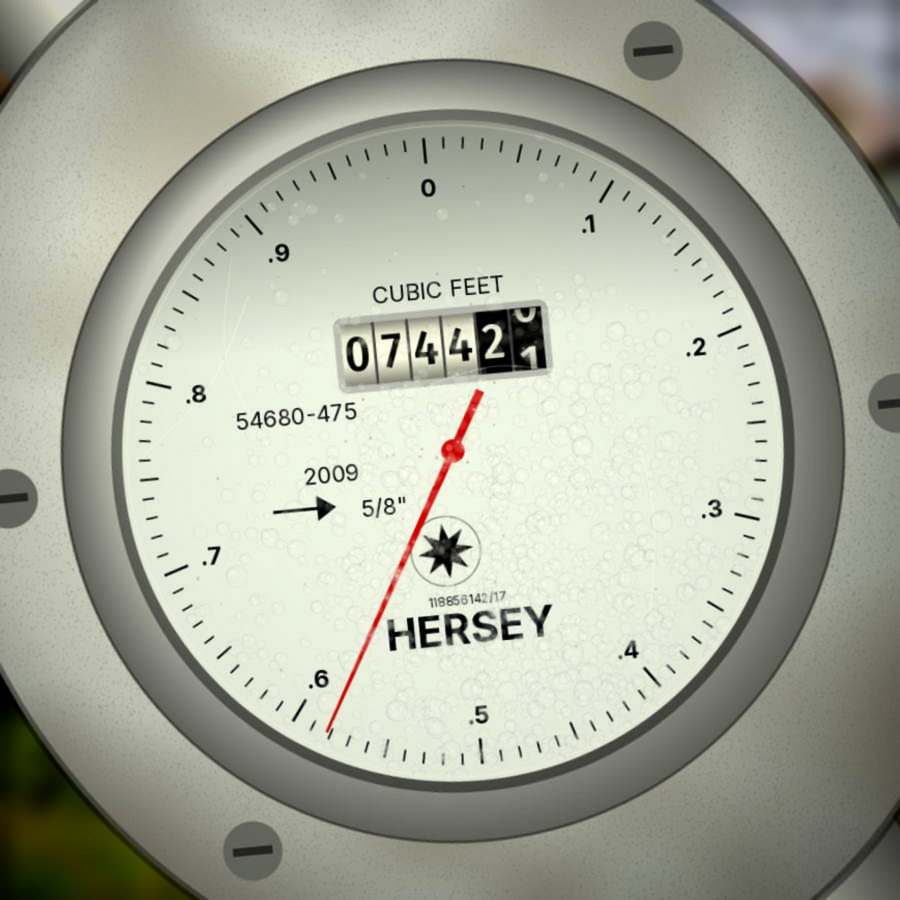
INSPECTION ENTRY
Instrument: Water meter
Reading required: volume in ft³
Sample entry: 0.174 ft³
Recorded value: 74420.58 ft³
